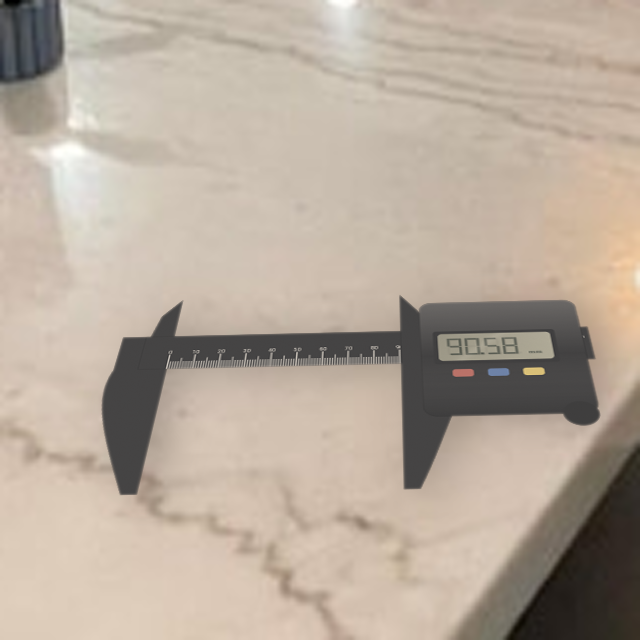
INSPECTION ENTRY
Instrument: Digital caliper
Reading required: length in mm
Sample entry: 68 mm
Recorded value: 90.58 mm
